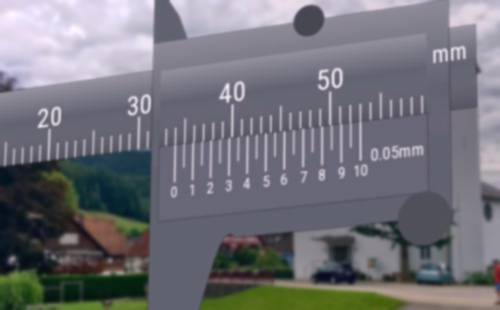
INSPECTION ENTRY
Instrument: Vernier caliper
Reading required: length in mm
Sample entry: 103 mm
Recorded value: 34.0 mm
